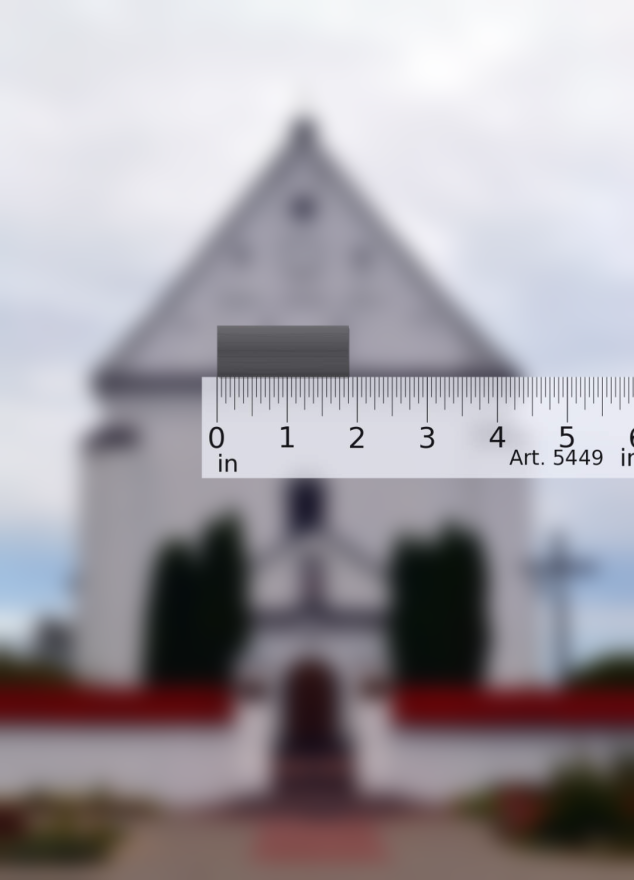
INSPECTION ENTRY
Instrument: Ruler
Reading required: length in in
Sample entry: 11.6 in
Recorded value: 1.875 in
